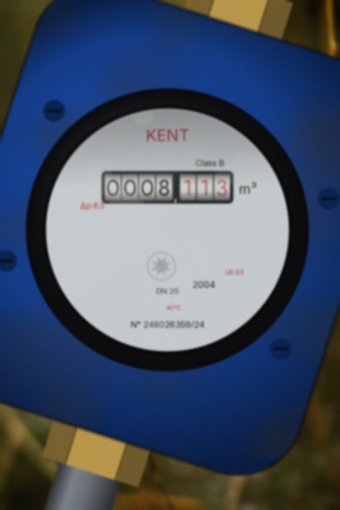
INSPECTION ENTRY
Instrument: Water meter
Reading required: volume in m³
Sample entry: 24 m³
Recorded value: 8.113 m³
